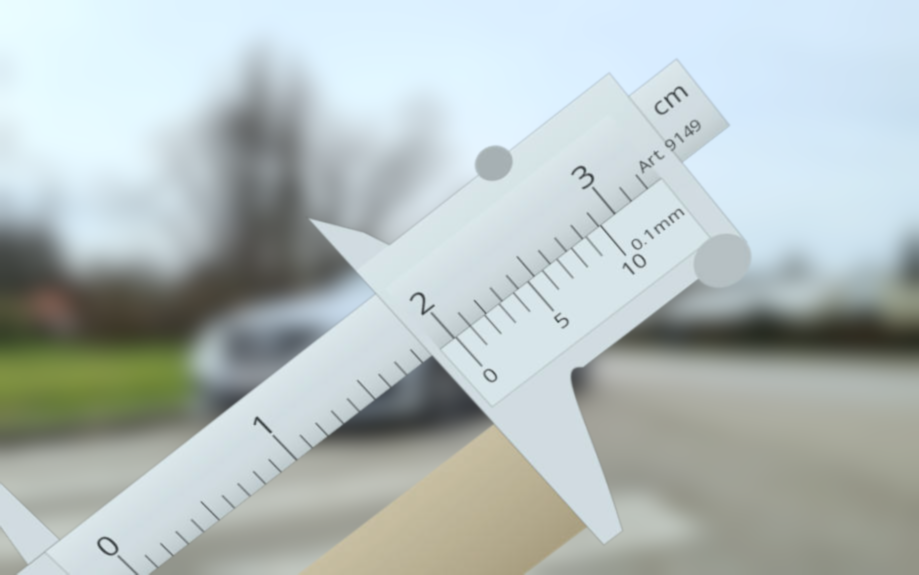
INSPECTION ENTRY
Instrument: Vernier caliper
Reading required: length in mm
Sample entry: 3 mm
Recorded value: 20.1 mm
